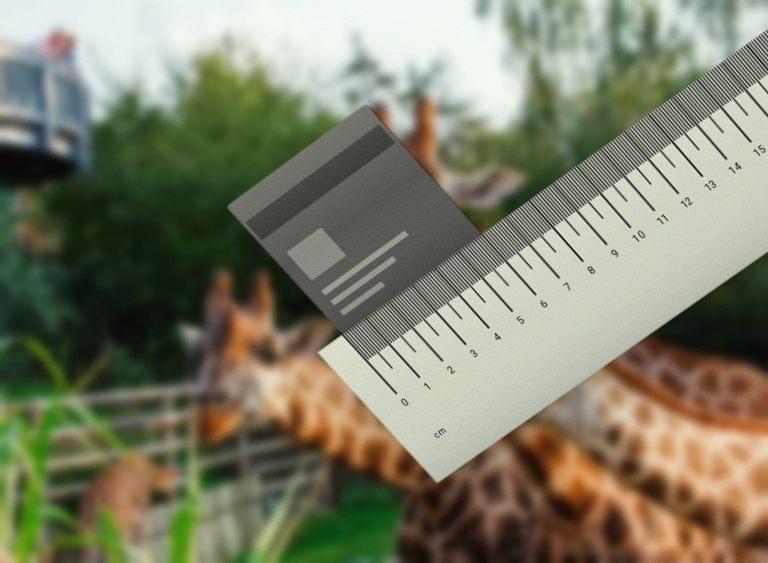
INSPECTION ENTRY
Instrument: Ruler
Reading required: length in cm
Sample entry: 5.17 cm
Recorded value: 6 cm
